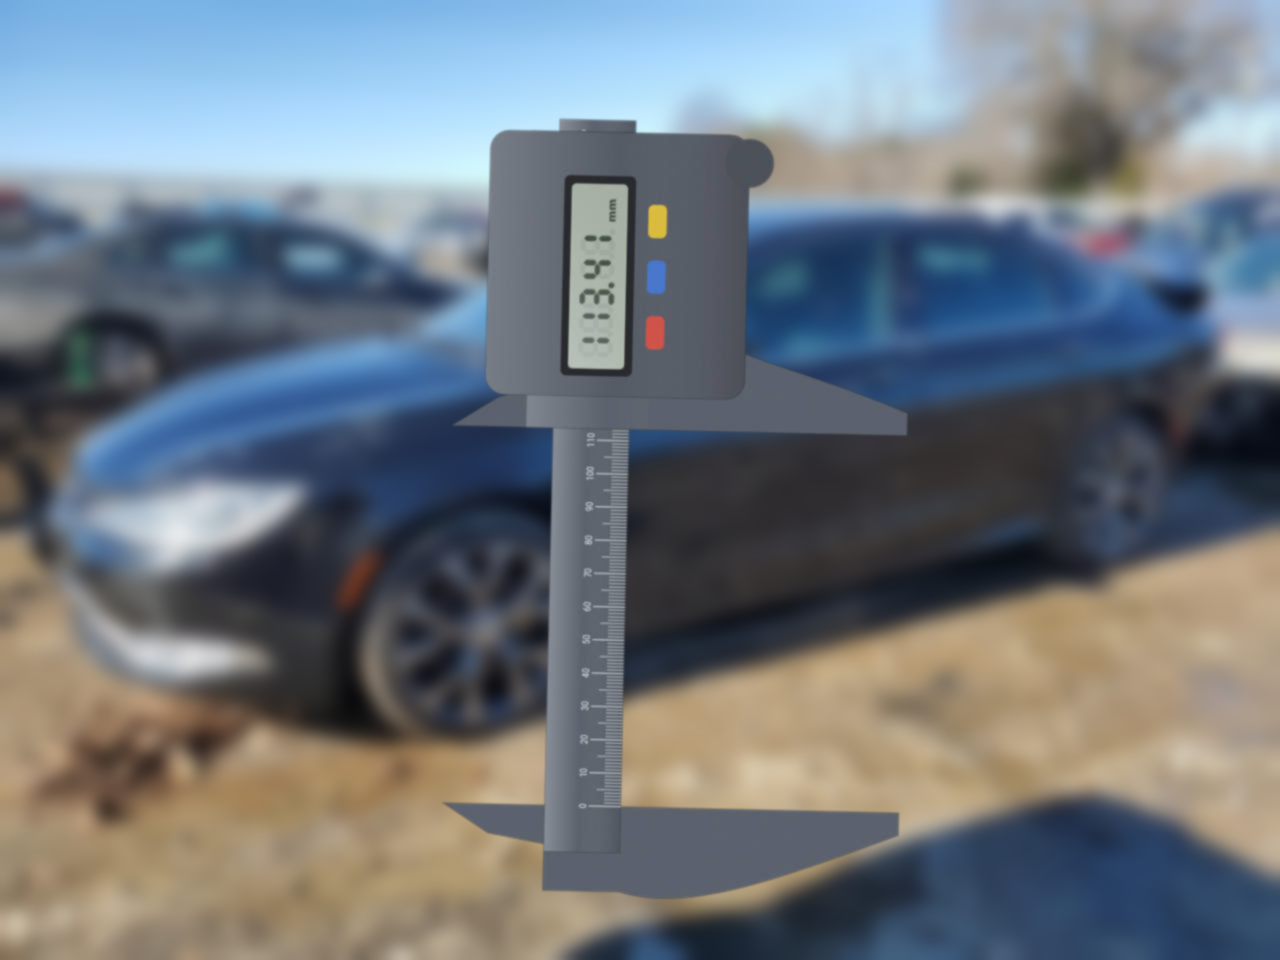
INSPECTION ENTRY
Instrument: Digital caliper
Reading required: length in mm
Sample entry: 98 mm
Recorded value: 113.41 mm
